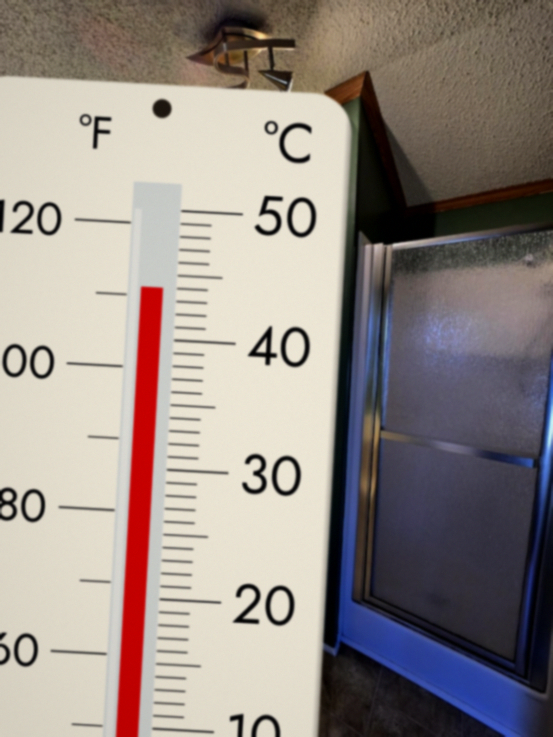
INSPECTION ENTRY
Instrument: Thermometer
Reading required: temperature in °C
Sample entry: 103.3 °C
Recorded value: 44 °C
